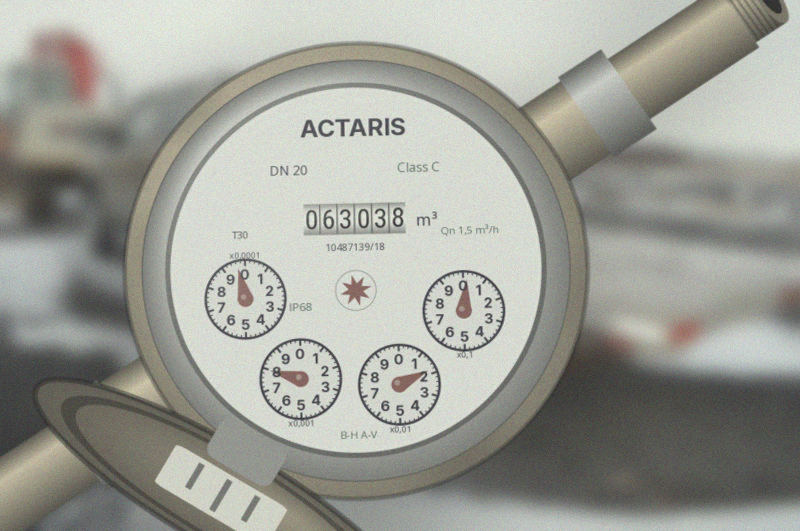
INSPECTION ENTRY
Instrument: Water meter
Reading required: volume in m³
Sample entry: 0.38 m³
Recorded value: 63038.0179 m³
